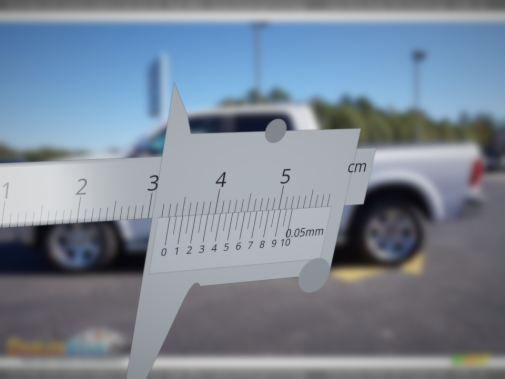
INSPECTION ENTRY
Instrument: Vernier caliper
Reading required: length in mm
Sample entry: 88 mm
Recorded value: 33.2 mm
